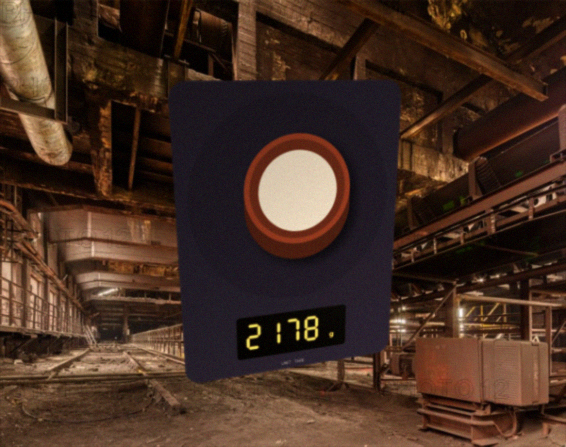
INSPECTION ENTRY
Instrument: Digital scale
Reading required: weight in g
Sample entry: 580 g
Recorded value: 2178 g
